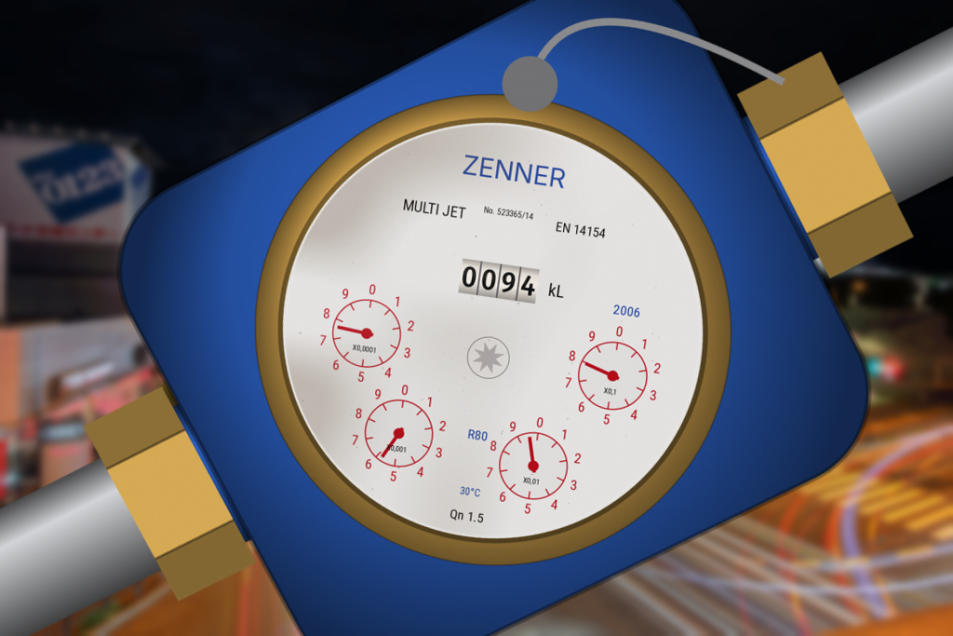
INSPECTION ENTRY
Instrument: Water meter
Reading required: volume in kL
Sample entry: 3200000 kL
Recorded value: 94.7957 kL
